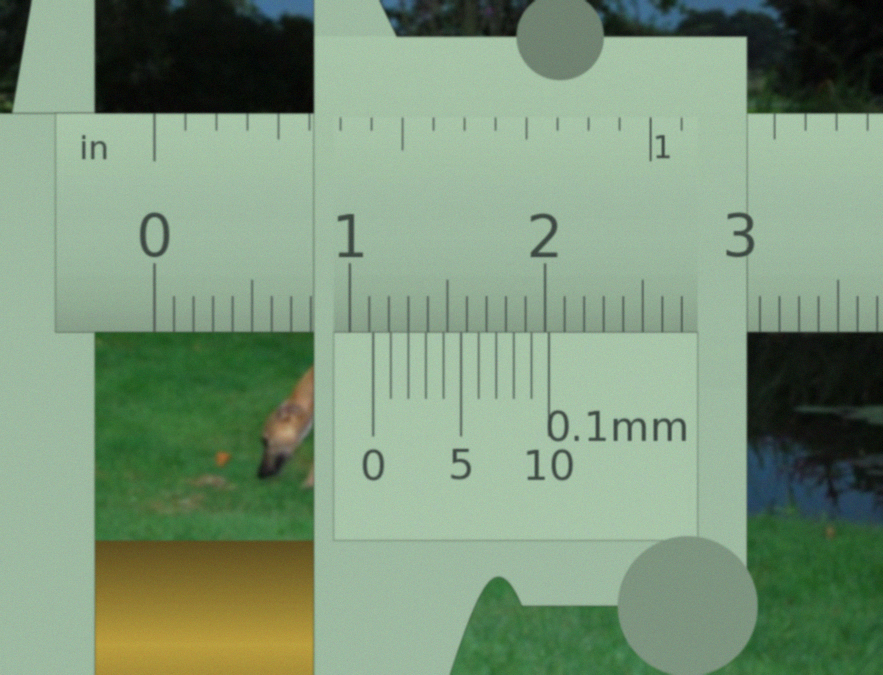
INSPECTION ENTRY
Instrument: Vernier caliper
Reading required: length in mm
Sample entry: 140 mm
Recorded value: 11.2 mm
